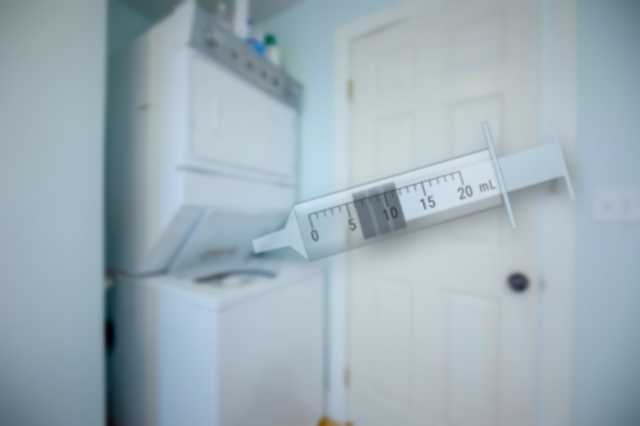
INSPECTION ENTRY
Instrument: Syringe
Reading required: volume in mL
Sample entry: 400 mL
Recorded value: 6 mL
